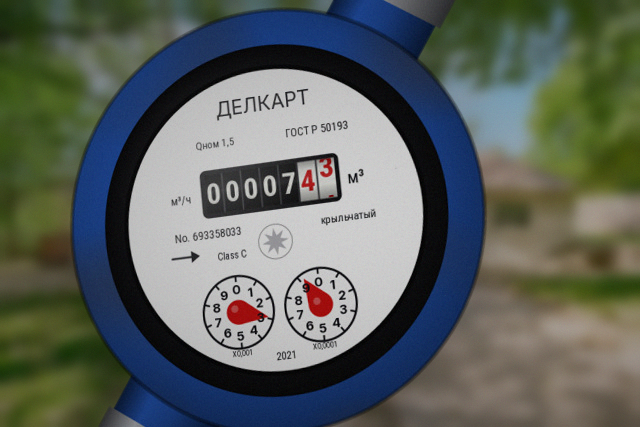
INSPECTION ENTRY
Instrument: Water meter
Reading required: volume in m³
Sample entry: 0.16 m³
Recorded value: 7.4329 m³
